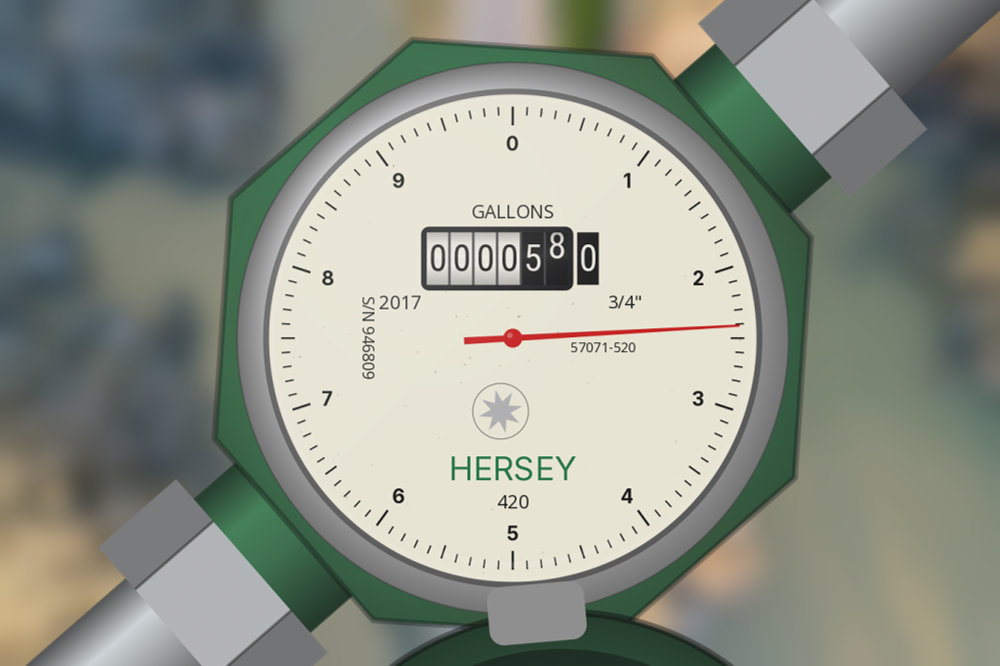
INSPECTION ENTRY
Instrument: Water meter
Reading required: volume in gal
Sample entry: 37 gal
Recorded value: 582.4 gal
